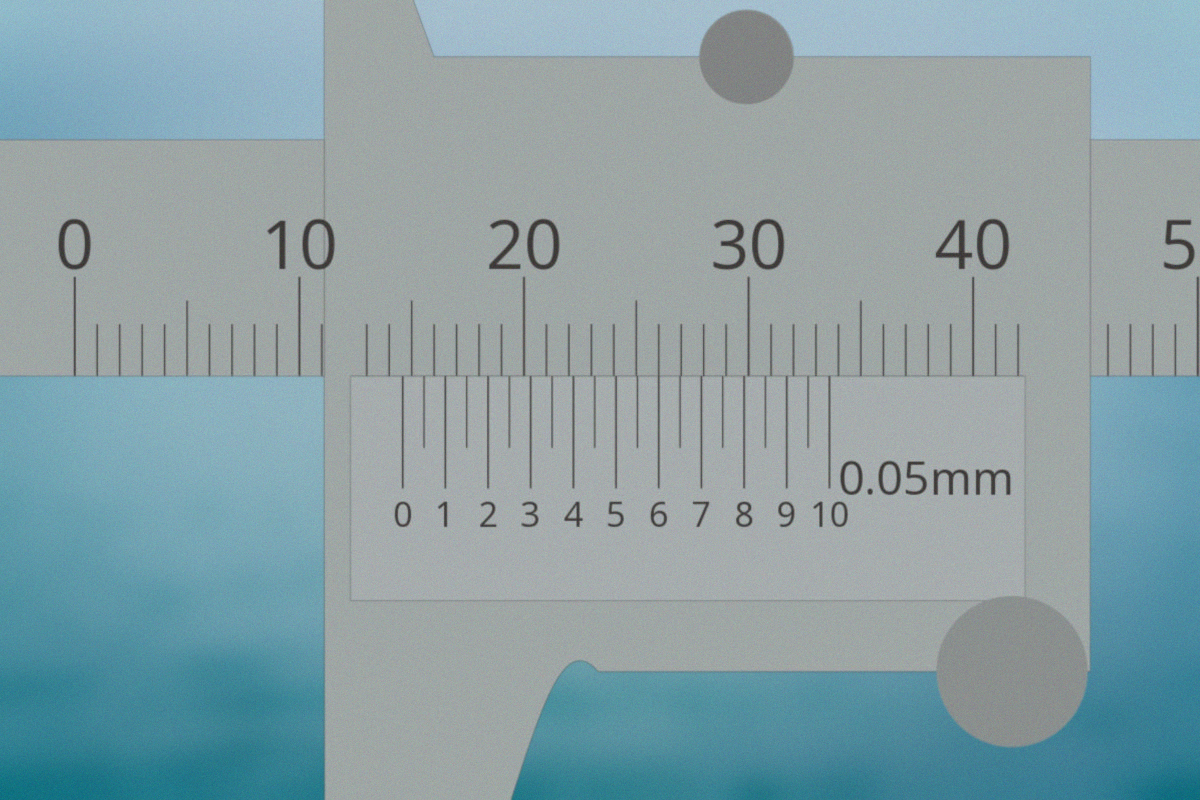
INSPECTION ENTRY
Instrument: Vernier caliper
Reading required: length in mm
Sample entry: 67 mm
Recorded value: 14.6 mm
